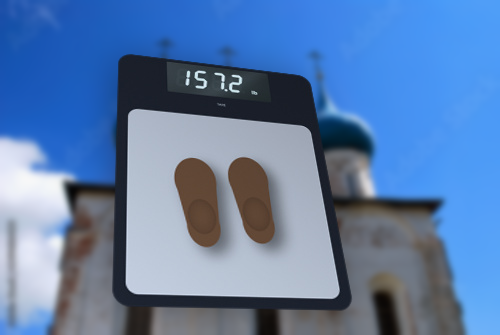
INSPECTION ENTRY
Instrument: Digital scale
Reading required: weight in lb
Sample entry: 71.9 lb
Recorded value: 157.2 lb
